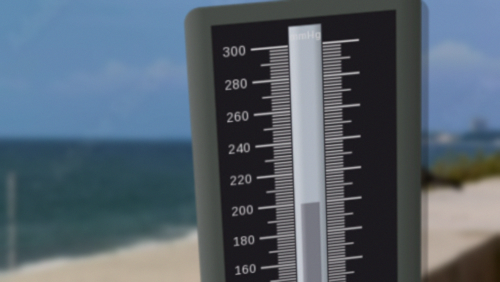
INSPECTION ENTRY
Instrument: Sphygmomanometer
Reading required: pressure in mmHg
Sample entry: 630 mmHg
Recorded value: 200 mmHg
